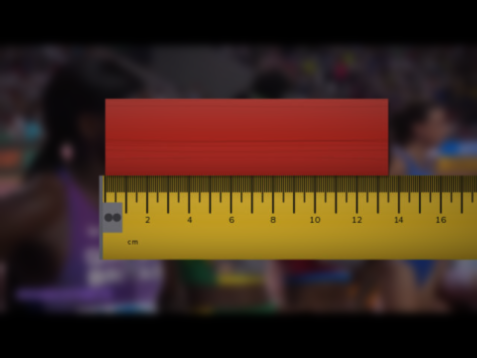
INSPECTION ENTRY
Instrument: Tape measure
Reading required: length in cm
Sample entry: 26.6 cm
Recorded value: 13.5 cm
